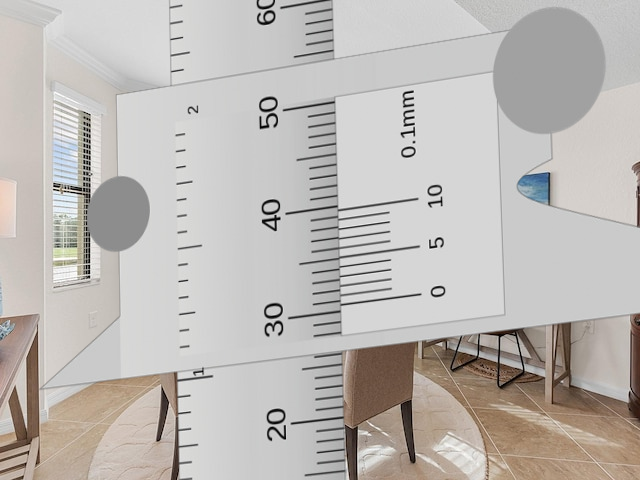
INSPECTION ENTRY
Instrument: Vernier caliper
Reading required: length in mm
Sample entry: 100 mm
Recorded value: 30.6 mm
